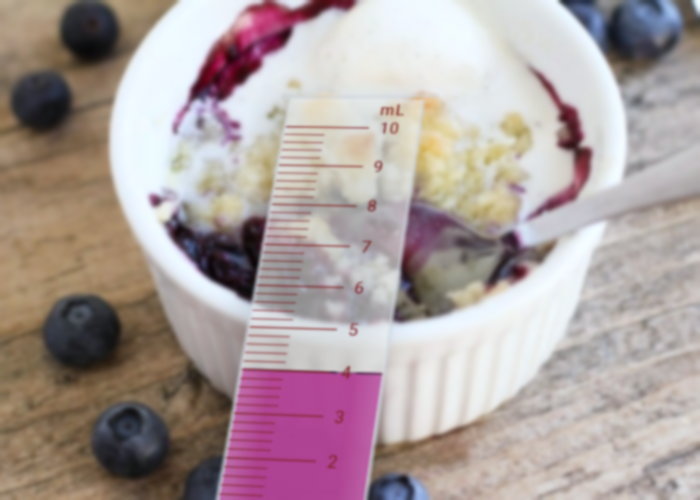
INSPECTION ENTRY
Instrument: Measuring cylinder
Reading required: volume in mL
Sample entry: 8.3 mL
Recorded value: 4 mL
